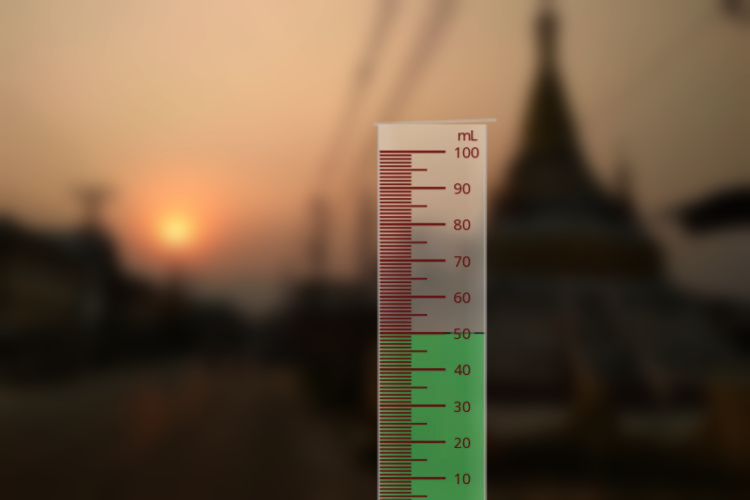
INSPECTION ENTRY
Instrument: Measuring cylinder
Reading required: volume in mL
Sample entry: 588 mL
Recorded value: 50 mL
